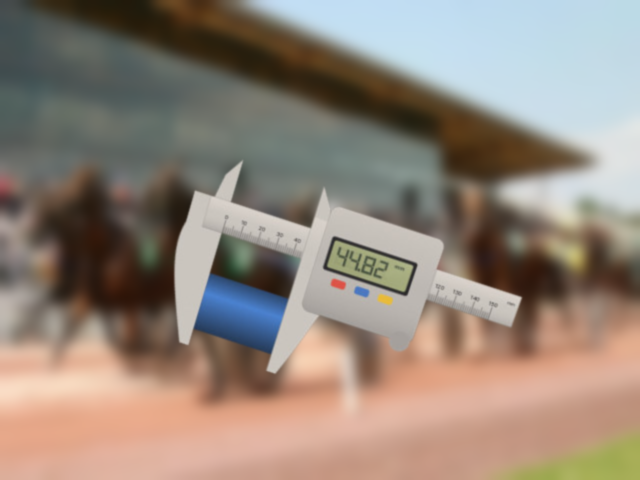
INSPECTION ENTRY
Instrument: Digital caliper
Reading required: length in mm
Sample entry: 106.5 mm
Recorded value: 44.82 mm
